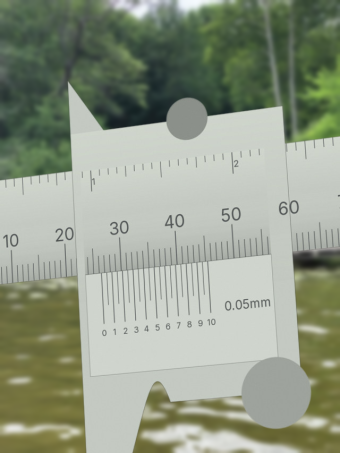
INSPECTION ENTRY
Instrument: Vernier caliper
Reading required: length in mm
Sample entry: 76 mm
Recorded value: 26.4 mm
